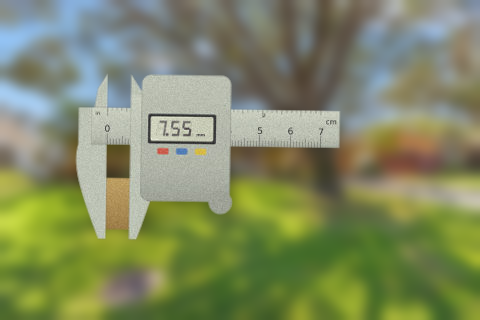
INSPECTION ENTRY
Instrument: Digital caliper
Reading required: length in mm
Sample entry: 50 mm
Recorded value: 7.55 mm
